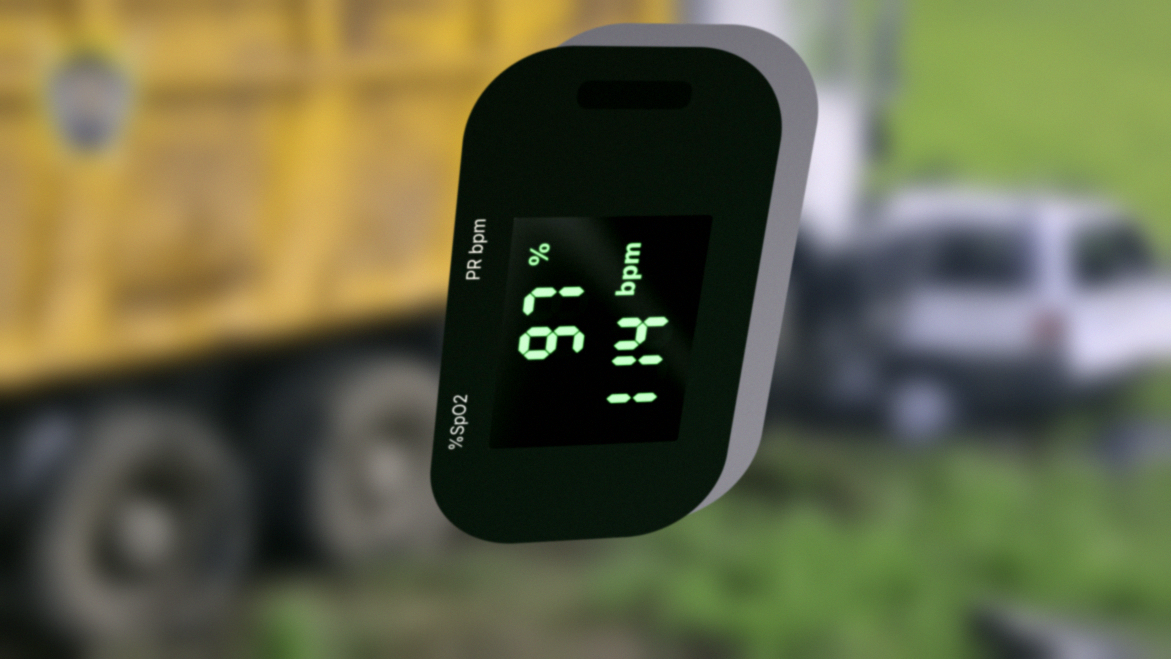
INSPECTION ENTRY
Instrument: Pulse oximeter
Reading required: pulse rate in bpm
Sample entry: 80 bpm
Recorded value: 114 bpm
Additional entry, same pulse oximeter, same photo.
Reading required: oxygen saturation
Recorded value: 97 %
